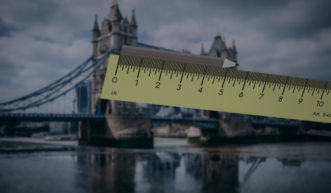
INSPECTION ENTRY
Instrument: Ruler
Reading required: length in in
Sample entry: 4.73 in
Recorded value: 5.5 in
